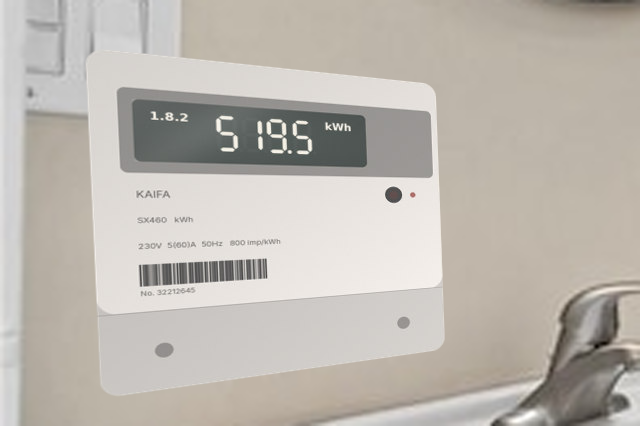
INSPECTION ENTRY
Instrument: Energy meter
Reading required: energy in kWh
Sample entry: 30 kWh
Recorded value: 519.5 kWh
